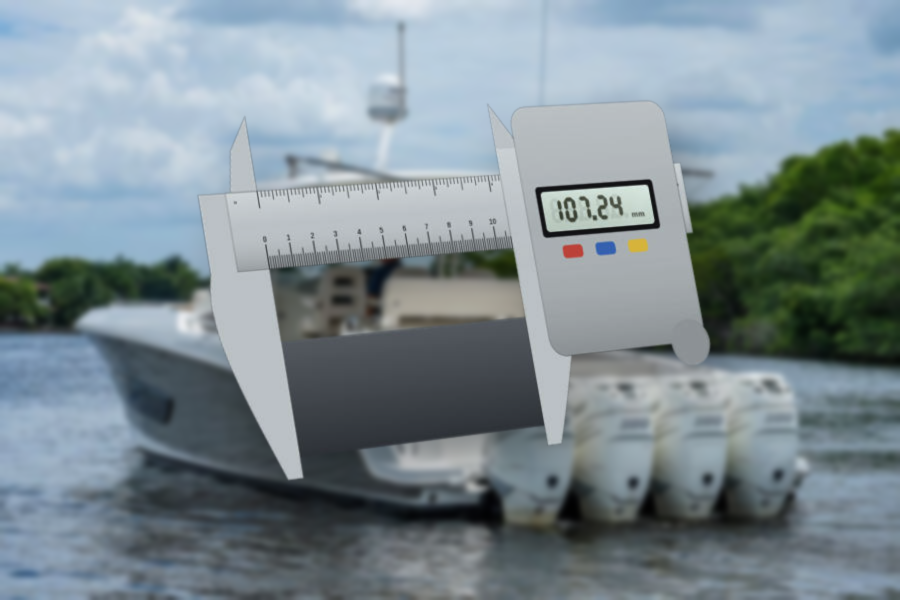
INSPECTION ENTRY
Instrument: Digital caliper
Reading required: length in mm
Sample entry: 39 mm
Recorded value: 107.24 mm
